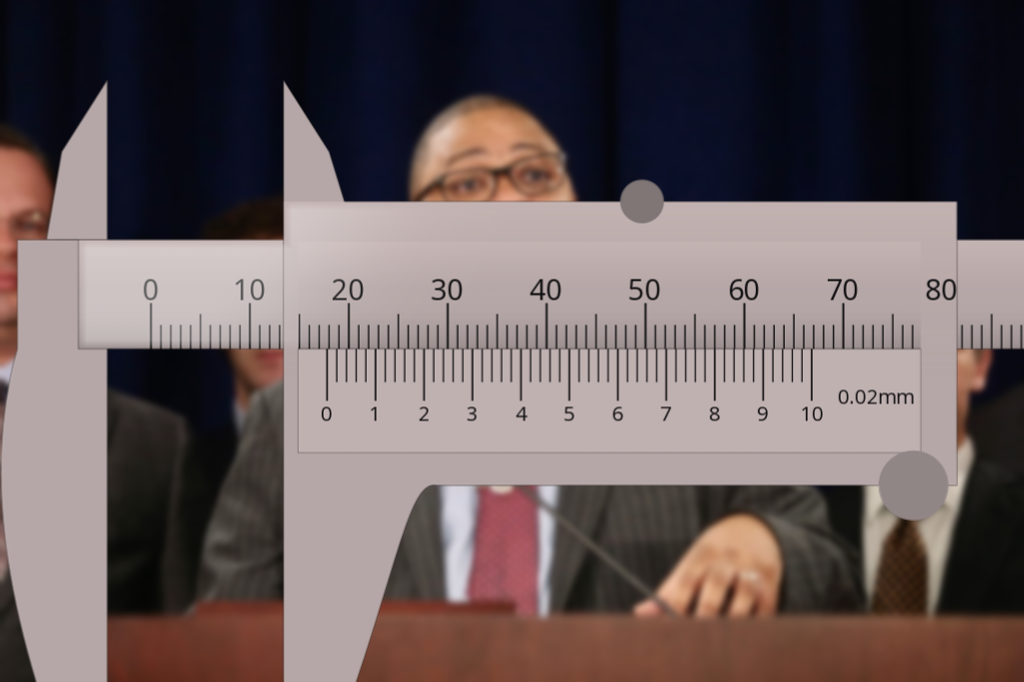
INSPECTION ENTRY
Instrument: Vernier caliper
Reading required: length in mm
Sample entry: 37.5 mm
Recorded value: 17.8 mm
